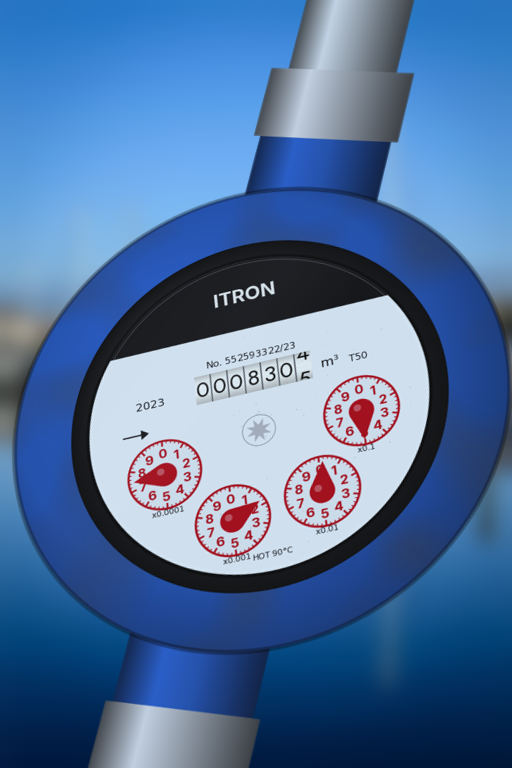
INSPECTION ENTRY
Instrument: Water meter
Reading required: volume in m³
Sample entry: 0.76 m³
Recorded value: 8304.5017 m³
